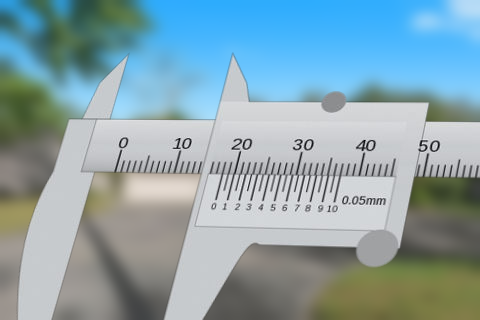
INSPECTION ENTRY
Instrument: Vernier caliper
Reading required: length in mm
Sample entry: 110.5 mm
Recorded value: 18.0 mm
